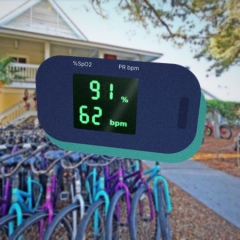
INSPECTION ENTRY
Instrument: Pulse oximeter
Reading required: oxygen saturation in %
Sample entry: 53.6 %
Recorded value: 91 %
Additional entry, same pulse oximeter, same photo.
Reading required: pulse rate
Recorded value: 62 bpm
